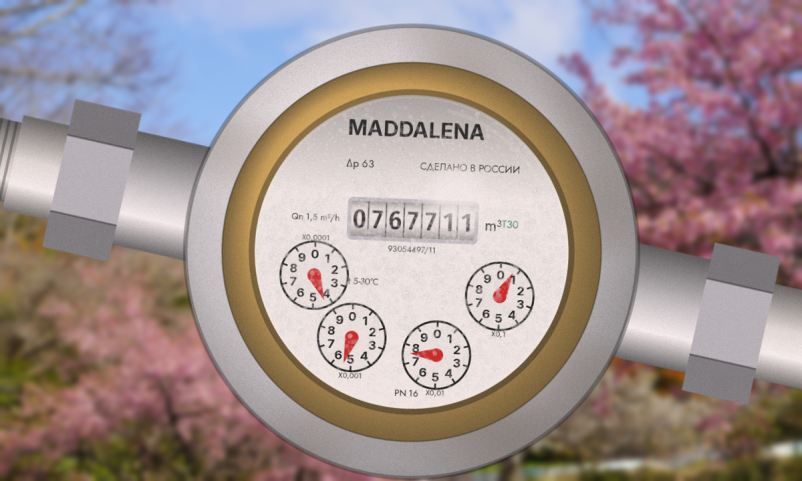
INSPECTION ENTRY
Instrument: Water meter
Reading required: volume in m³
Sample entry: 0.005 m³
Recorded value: 767711.0754 m³
